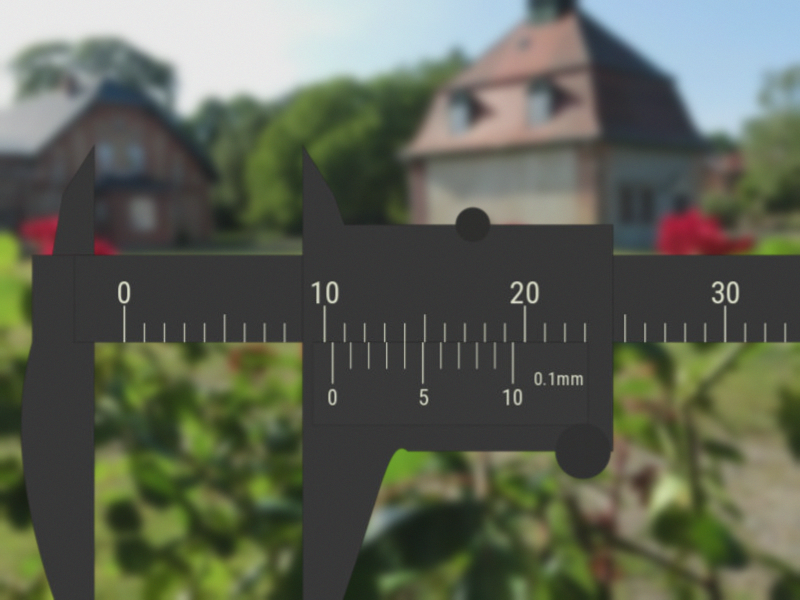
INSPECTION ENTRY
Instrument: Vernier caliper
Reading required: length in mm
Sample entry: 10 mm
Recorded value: 10.4 mm
